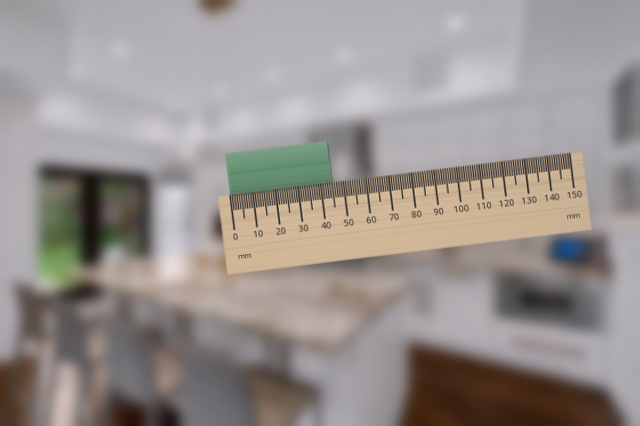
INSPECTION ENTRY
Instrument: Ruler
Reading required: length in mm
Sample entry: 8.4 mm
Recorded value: 45 mm
